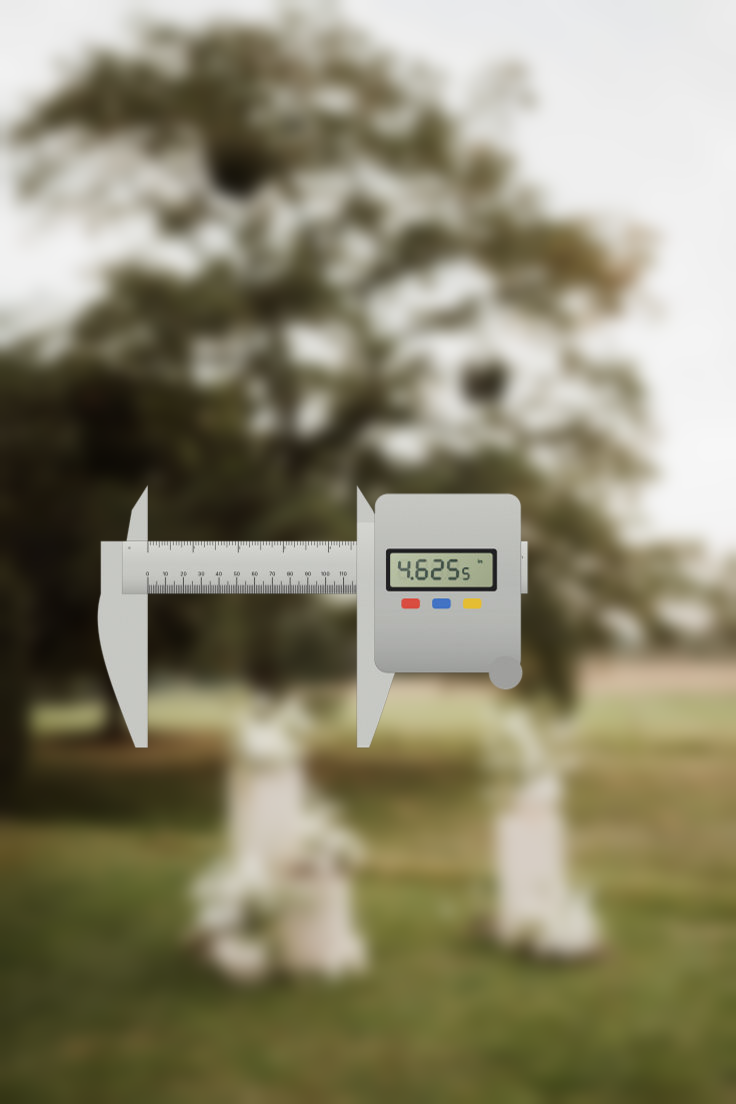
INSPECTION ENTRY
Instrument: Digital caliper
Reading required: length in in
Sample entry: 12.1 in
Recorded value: 4.6255 in
